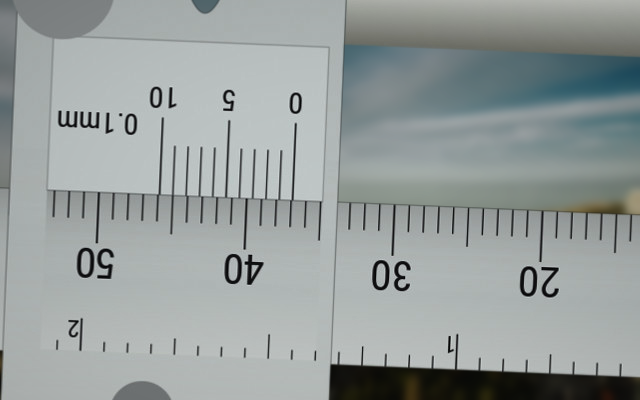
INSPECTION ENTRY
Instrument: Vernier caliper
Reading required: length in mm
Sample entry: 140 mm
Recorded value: 36.9 mm
